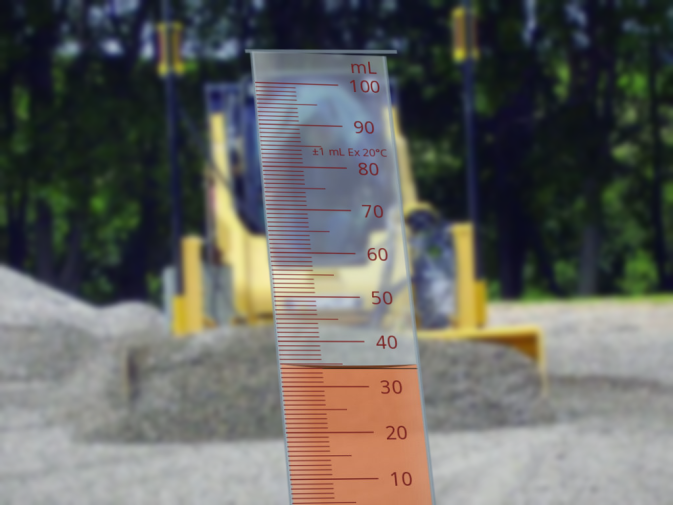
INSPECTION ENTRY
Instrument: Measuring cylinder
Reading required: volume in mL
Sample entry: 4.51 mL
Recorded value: 34 mL
